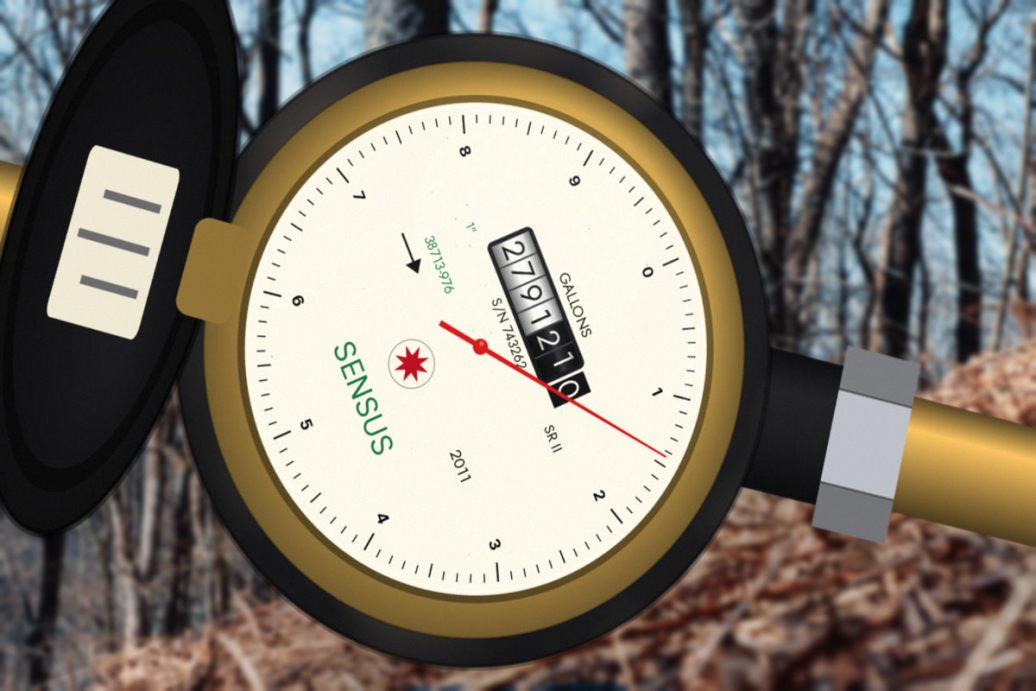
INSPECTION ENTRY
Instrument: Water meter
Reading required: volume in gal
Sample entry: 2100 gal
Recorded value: 2791211.4 gal
